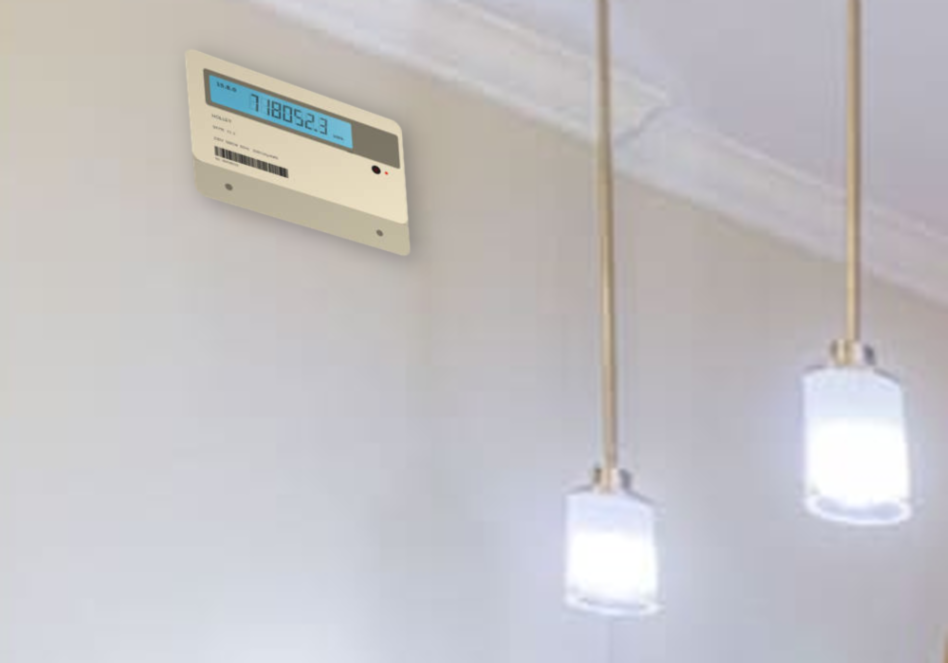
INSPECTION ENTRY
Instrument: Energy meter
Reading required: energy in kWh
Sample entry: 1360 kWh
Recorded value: 718052.3 kWh
